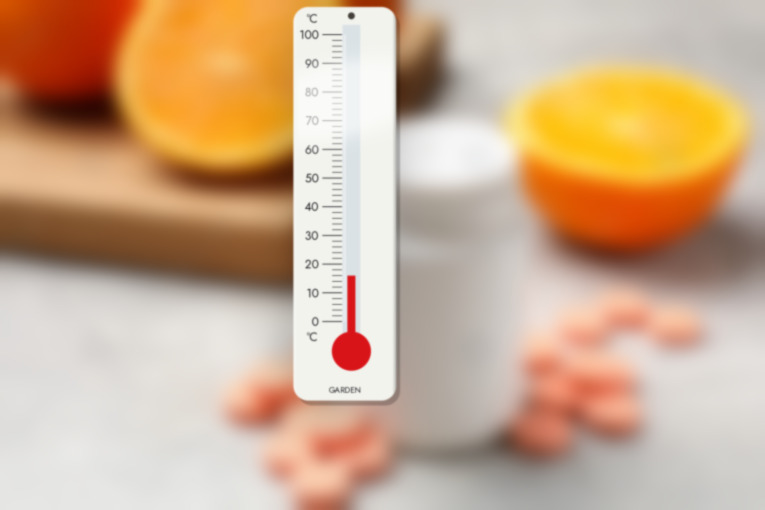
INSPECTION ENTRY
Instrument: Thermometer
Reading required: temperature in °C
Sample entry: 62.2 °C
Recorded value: 16 °C
